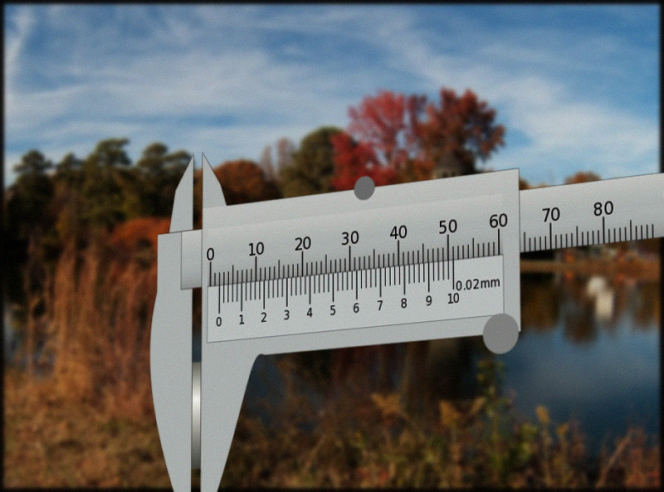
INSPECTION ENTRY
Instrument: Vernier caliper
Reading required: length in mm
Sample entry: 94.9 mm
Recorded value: 2.0 mm
